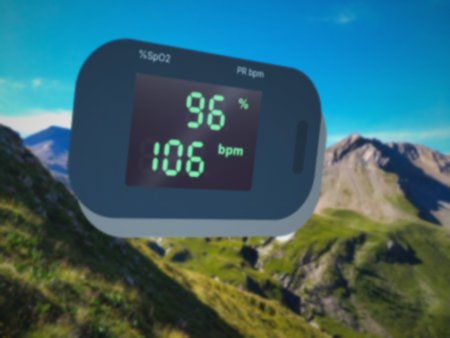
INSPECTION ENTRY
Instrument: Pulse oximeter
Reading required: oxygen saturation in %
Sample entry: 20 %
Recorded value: 96 %
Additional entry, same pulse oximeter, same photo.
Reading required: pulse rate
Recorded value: 106 bpm
